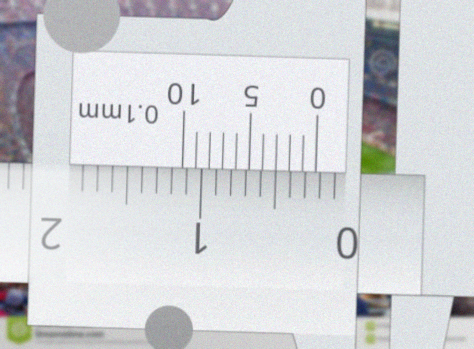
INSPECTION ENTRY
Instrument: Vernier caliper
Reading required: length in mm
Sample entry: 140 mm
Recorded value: 2.3 mm
